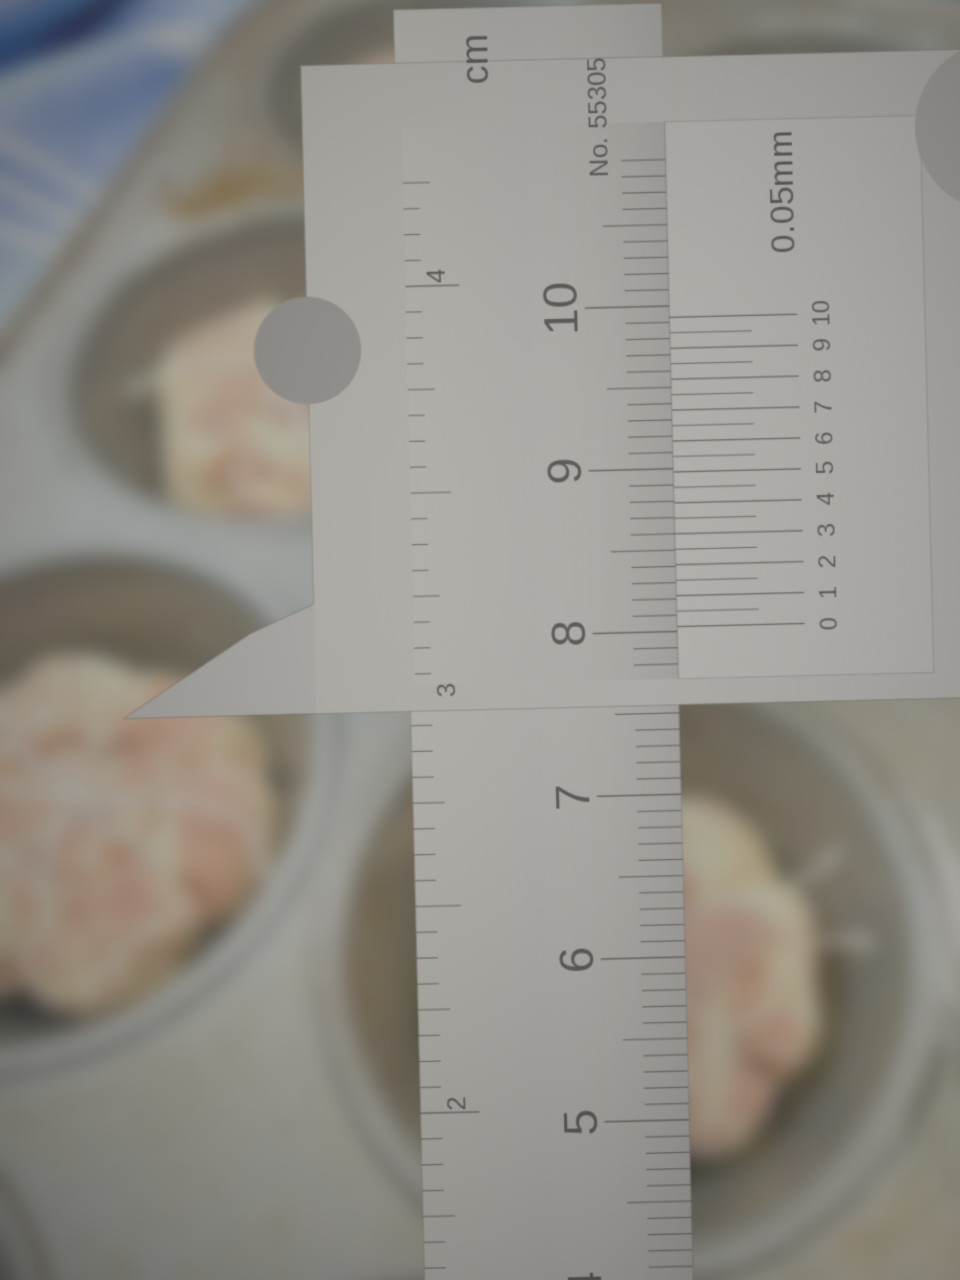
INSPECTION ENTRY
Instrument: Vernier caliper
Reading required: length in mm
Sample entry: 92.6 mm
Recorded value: 80.3 mm
